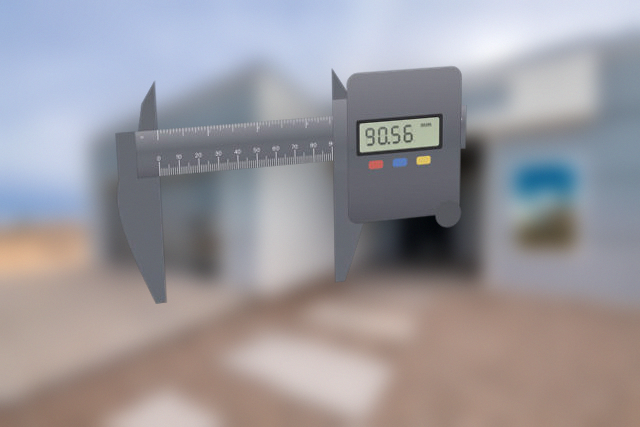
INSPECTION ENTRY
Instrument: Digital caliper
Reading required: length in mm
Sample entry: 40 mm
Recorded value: 90.56 mm
